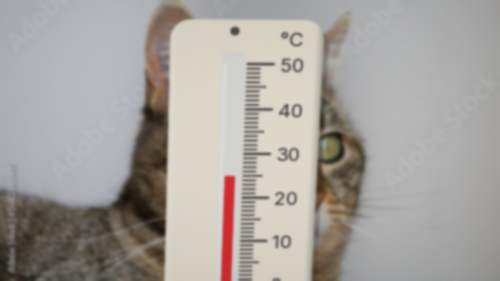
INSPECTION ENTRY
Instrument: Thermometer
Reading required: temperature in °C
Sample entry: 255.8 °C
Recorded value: 25 °C
